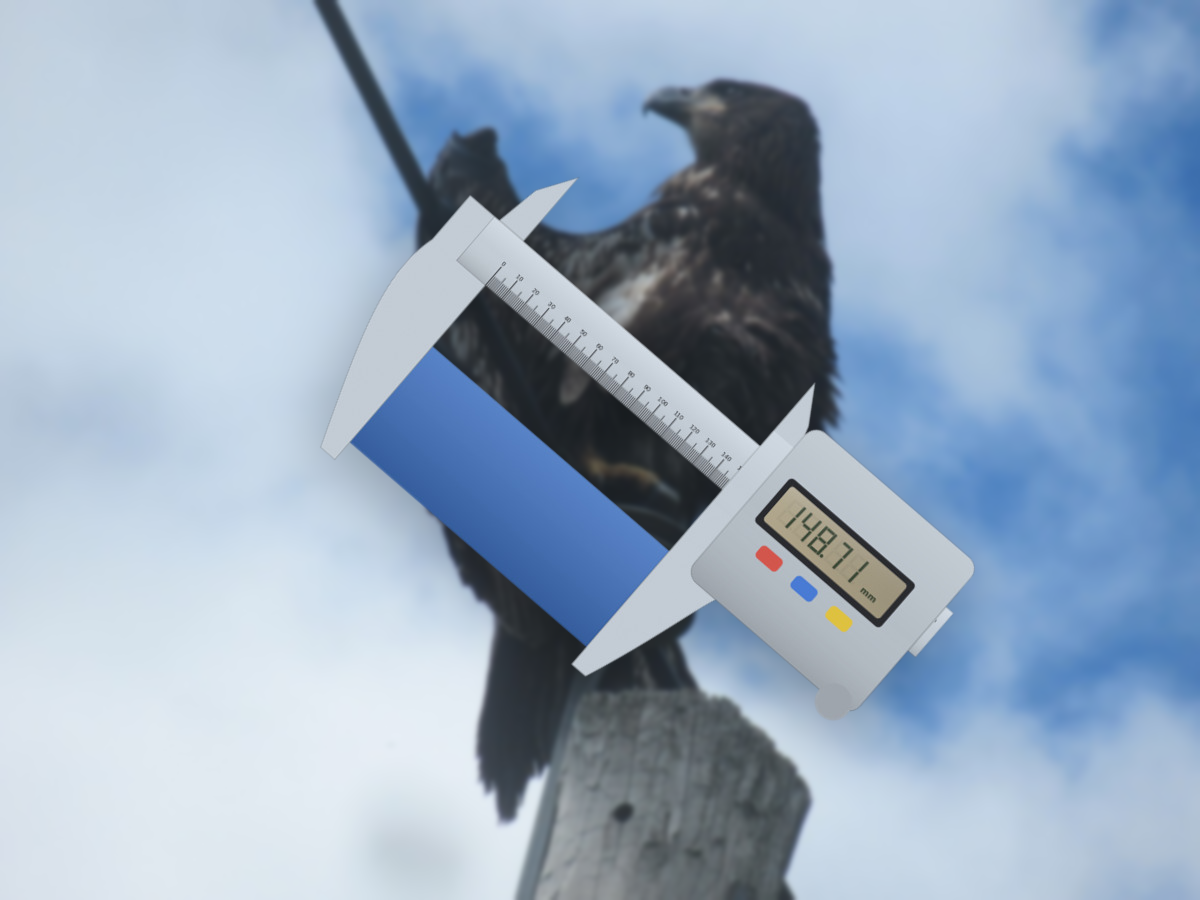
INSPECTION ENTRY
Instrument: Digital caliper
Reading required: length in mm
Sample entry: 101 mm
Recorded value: 148.71 mm
